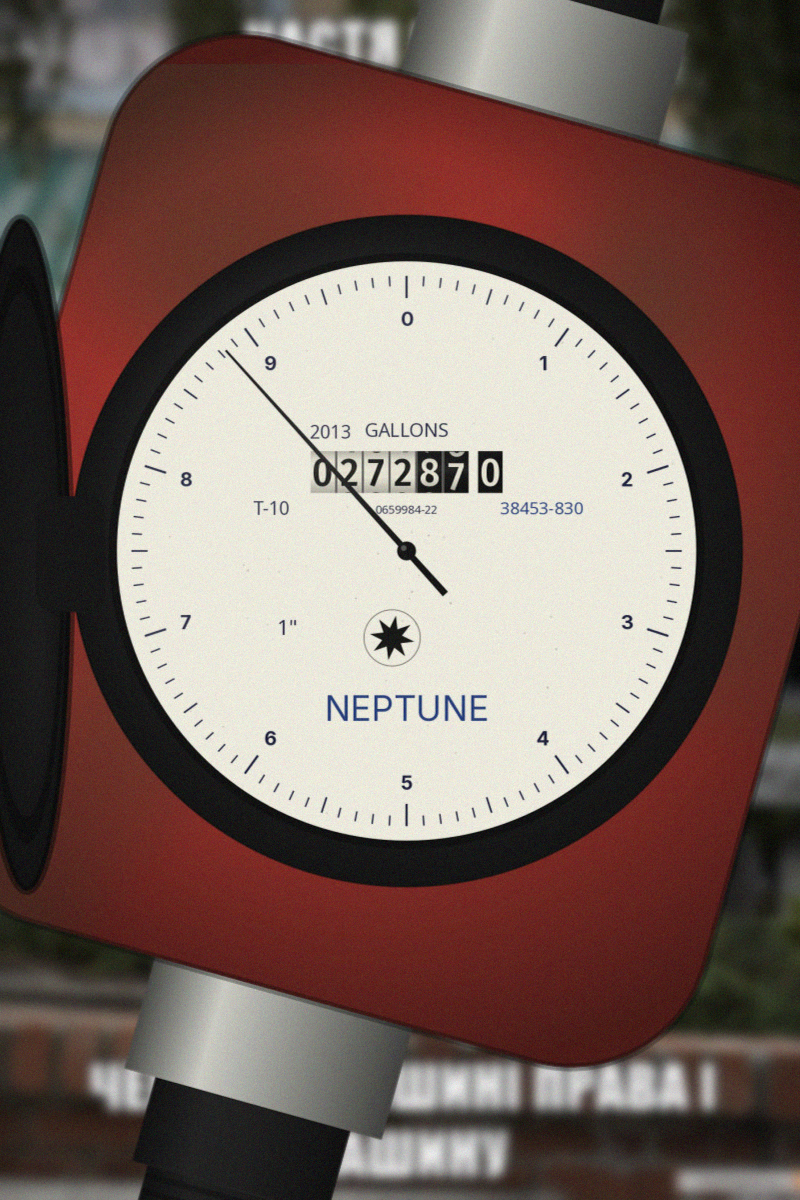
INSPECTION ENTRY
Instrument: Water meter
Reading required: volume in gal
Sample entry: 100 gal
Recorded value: 272868.8 gal
